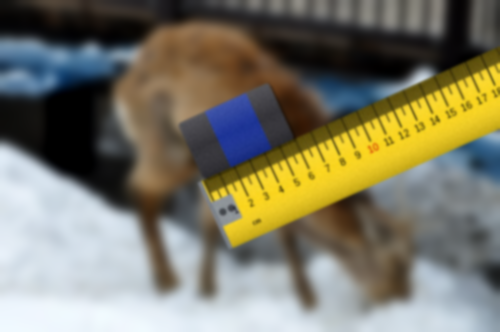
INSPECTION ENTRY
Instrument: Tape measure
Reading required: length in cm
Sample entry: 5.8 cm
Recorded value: 6 cm
